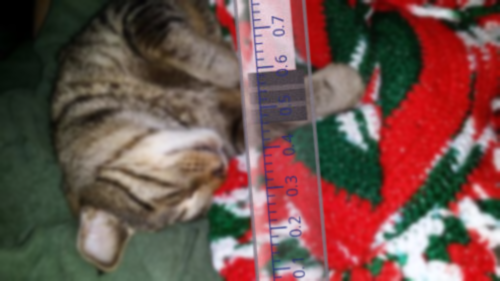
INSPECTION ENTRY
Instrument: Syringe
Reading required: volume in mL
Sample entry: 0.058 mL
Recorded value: 0.46 mL
